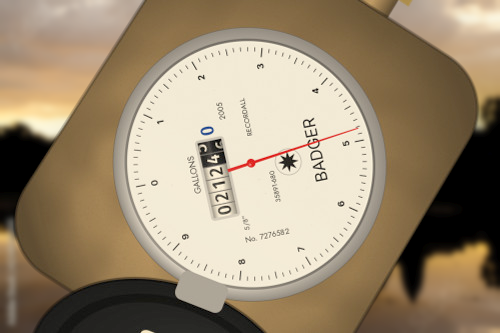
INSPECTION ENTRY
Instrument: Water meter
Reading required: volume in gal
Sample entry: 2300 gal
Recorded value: 212454.8 gal
